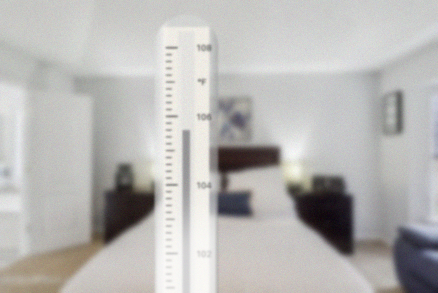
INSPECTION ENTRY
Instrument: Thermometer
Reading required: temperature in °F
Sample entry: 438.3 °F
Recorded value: 105.6 °F
